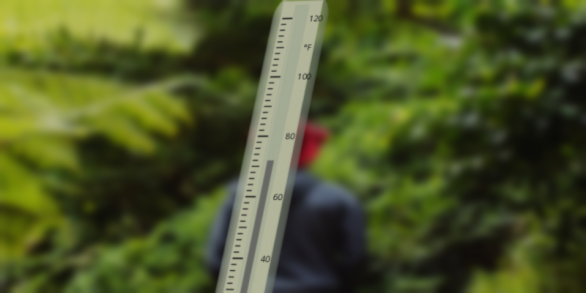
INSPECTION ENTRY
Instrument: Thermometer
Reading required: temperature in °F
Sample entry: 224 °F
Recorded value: 72 °F
